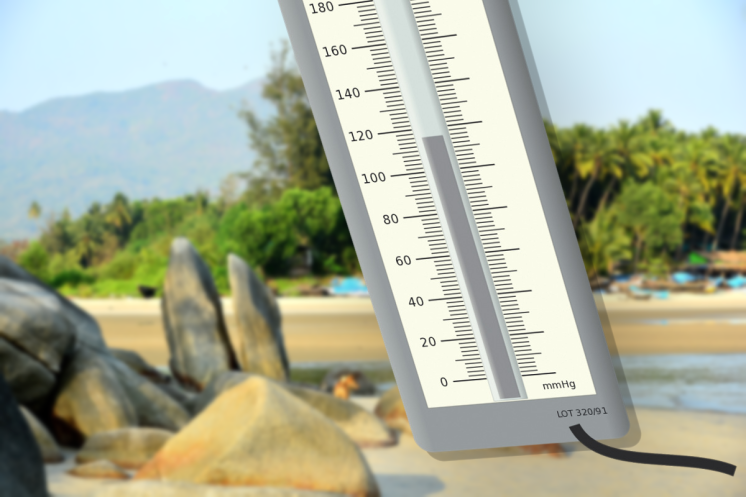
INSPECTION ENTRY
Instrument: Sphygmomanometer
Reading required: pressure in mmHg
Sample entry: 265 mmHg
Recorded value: 116 mmHg
